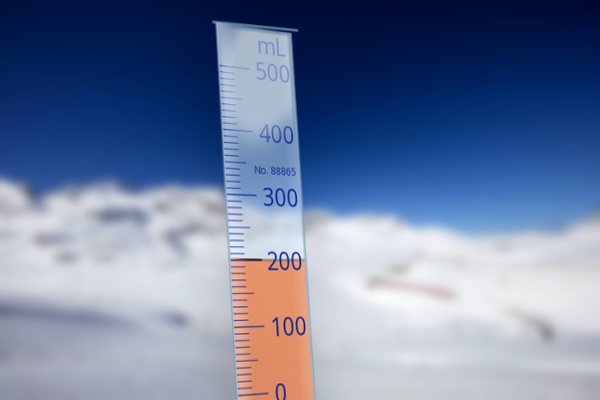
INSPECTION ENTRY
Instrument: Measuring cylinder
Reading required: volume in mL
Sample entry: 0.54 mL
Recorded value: 200 mL
